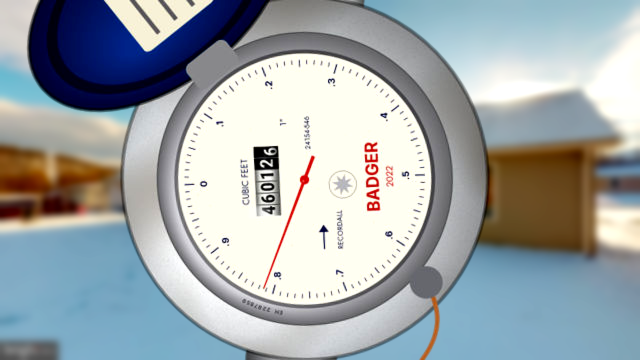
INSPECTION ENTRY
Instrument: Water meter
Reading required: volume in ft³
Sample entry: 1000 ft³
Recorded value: 460125.81 ft³
